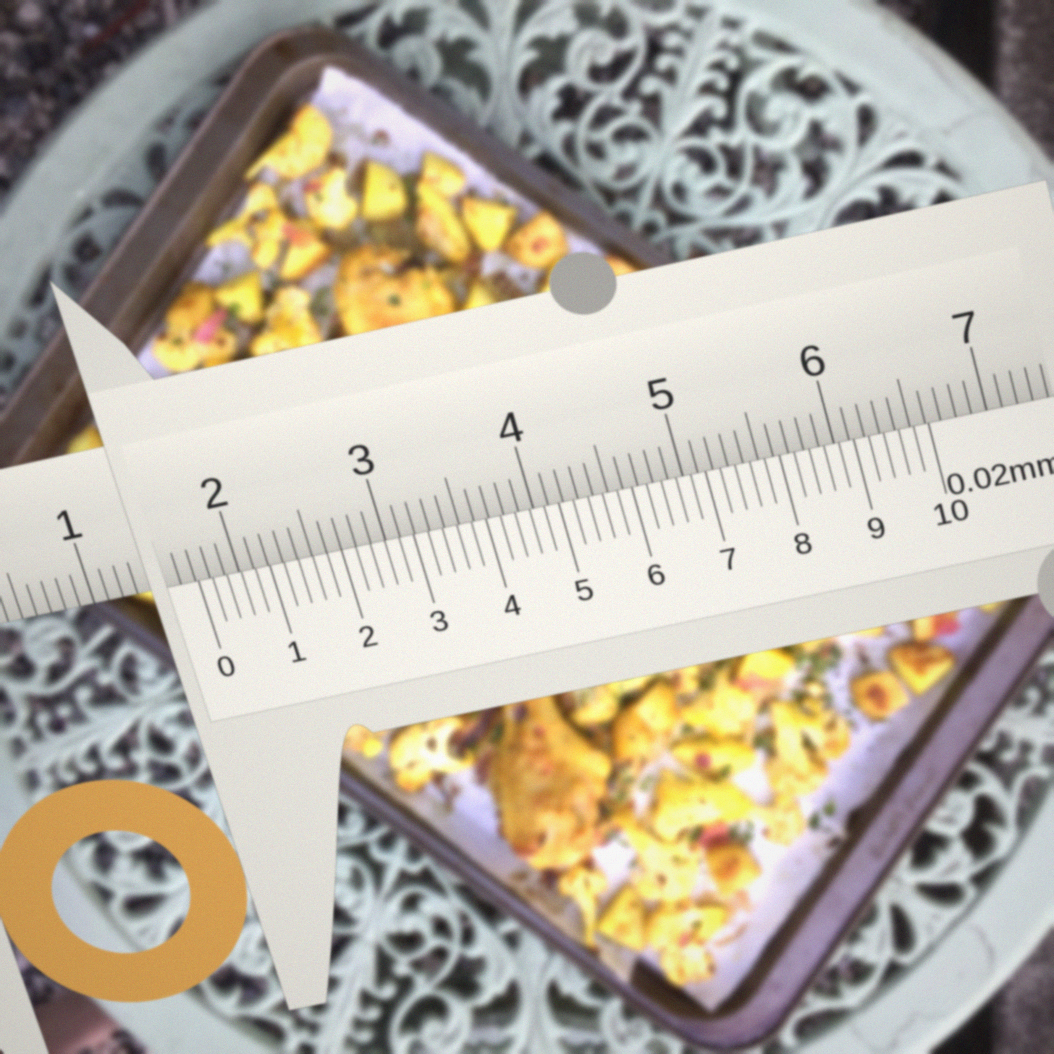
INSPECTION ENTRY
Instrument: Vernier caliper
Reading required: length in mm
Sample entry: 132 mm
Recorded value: 17.2 mm
